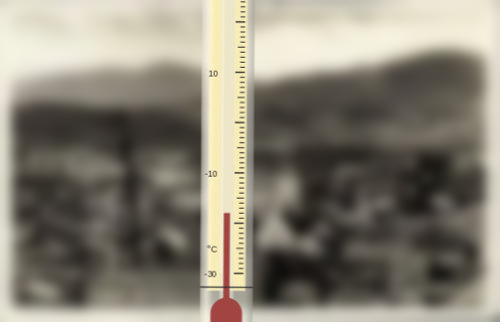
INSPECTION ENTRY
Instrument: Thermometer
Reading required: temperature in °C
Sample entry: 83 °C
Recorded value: -18 °C
